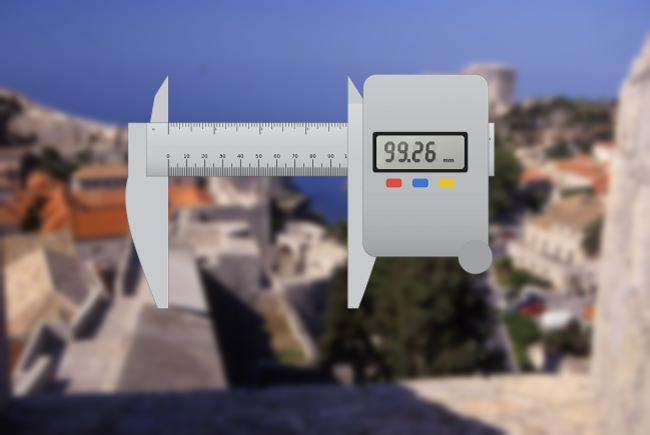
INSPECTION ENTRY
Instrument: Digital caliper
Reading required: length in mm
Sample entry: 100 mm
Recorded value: 99.26 mm
